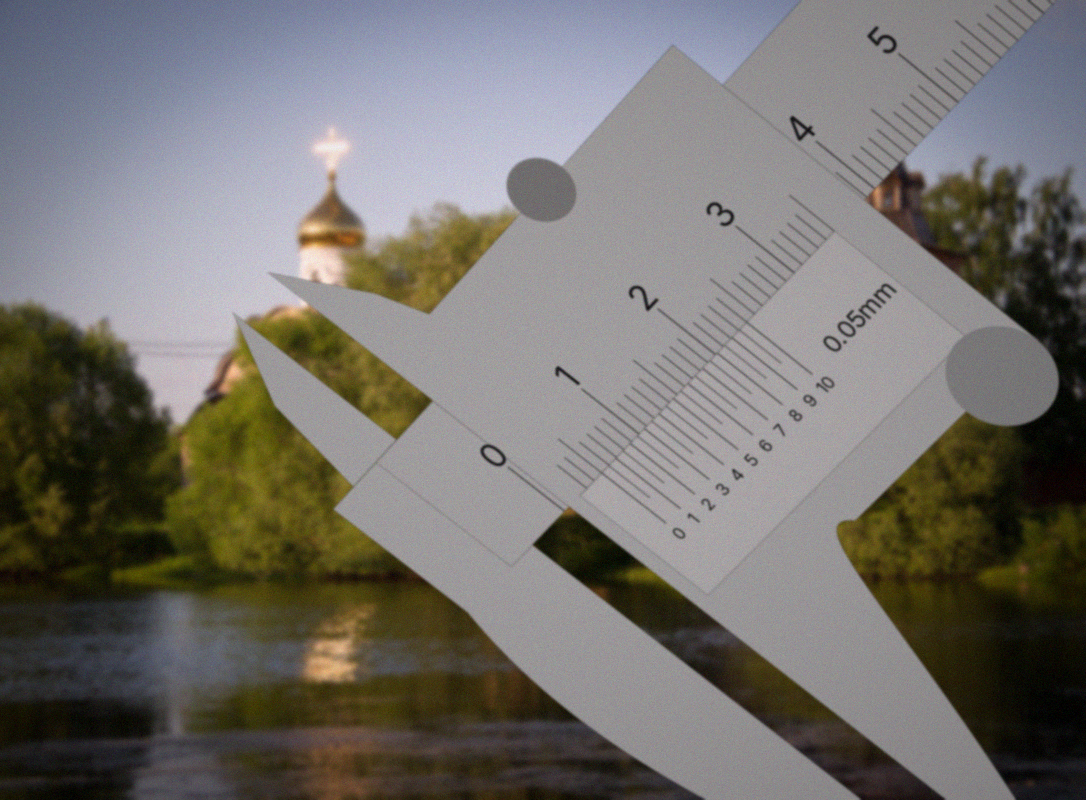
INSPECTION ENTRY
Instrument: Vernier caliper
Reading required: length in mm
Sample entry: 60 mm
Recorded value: 5.0 mm
